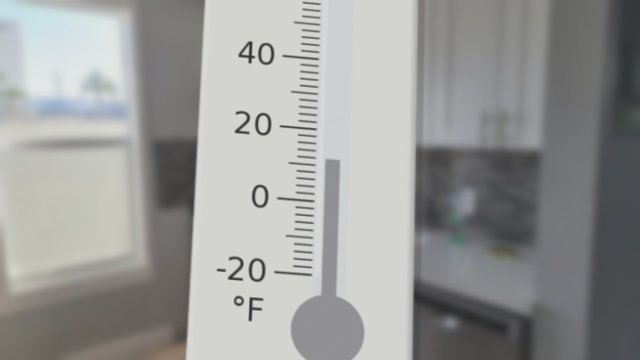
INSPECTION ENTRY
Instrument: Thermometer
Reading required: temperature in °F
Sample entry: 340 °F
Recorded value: 12 °F
